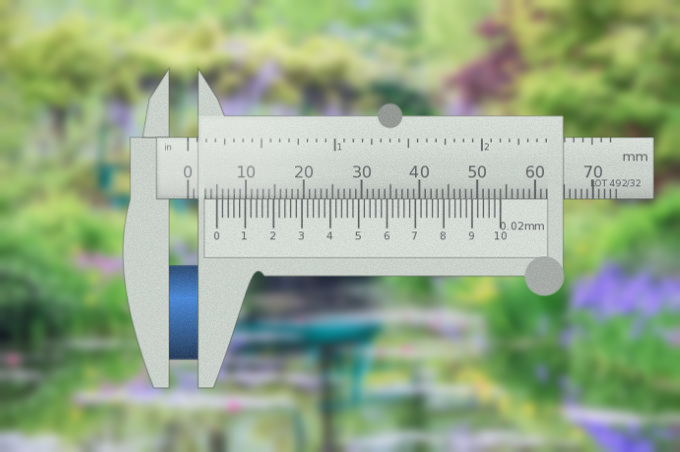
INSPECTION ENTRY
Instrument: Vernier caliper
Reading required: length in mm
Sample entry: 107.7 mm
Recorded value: 5.0 mm
